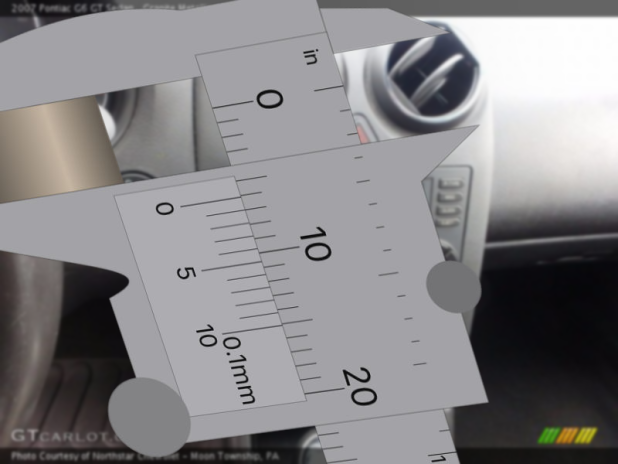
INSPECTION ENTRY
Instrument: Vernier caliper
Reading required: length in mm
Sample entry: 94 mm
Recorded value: 6.1 mm
